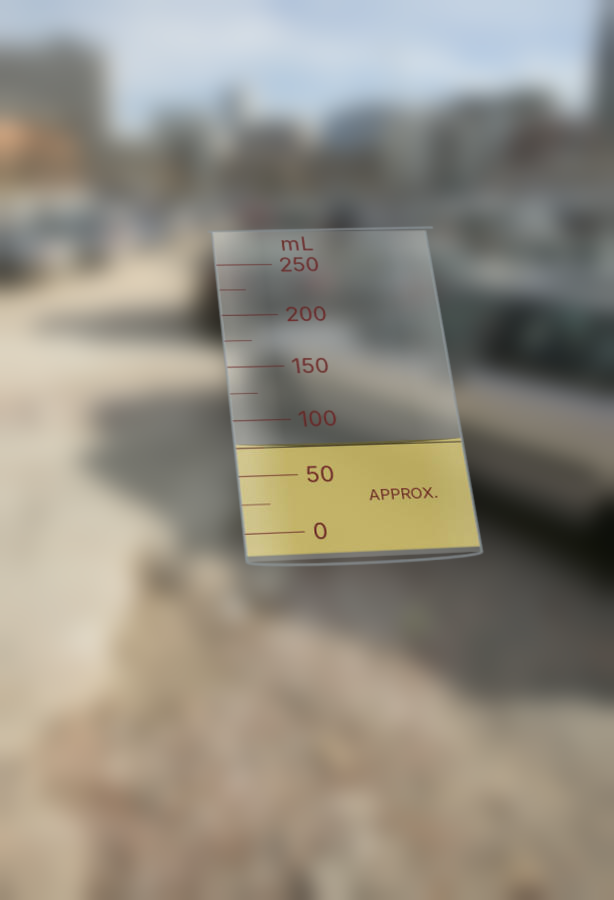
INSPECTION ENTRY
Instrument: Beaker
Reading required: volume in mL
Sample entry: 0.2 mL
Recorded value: 75 mL
